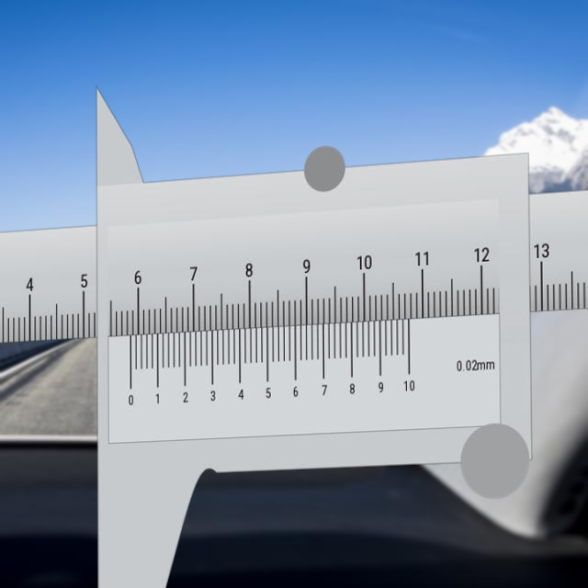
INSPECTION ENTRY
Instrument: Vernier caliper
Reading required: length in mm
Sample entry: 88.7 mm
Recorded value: 58.6 mm
